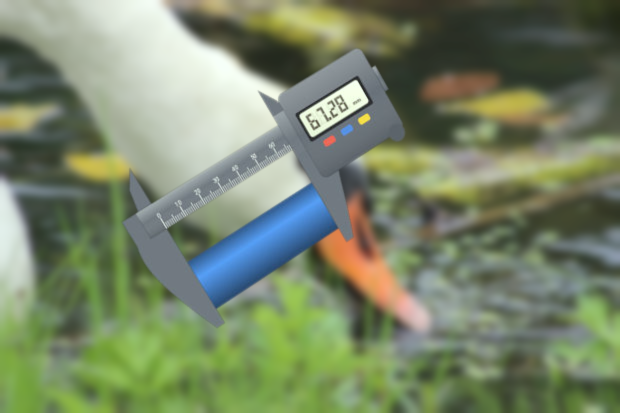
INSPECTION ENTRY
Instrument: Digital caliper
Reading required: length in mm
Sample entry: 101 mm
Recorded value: 67.28 mm
